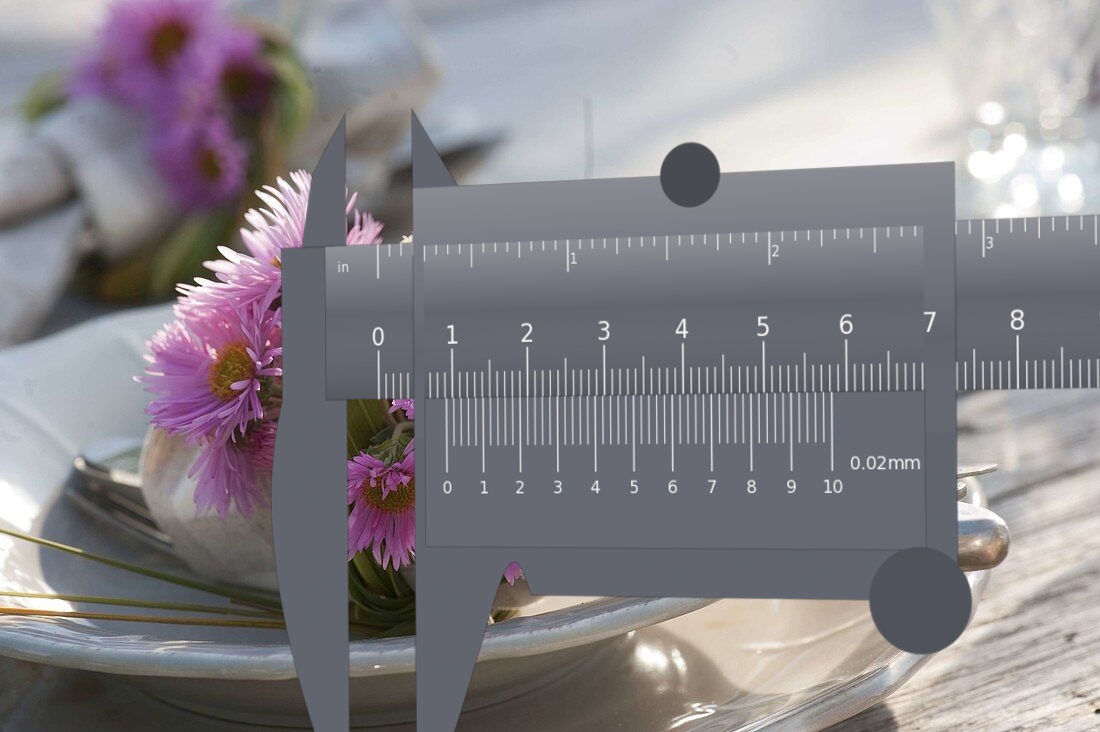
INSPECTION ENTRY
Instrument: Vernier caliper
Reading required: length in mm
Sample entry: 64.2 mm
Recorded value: 9.2 mm
